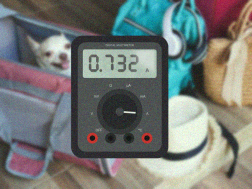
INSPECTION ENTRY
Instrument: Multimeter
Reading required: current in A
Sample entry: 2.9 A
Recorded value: 0.732 A
